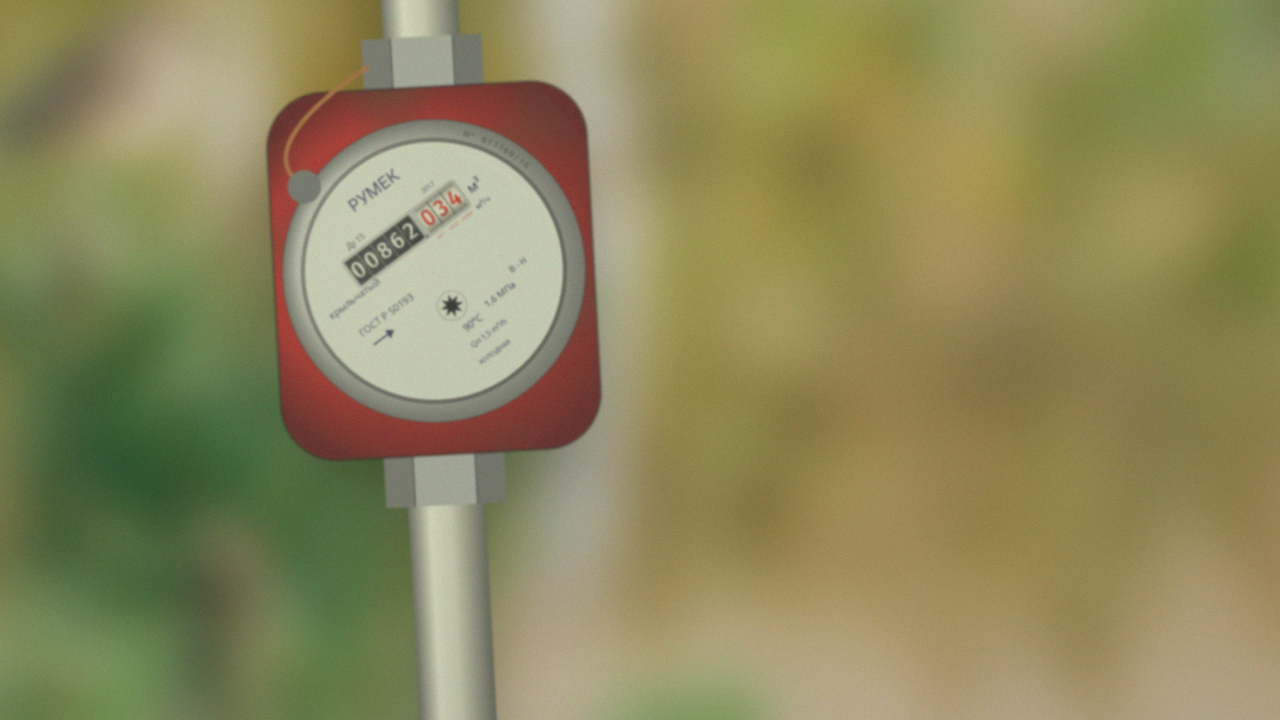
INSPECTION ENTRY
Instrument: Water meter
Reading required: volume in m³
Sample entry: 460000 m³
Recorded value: 862.034 m³
